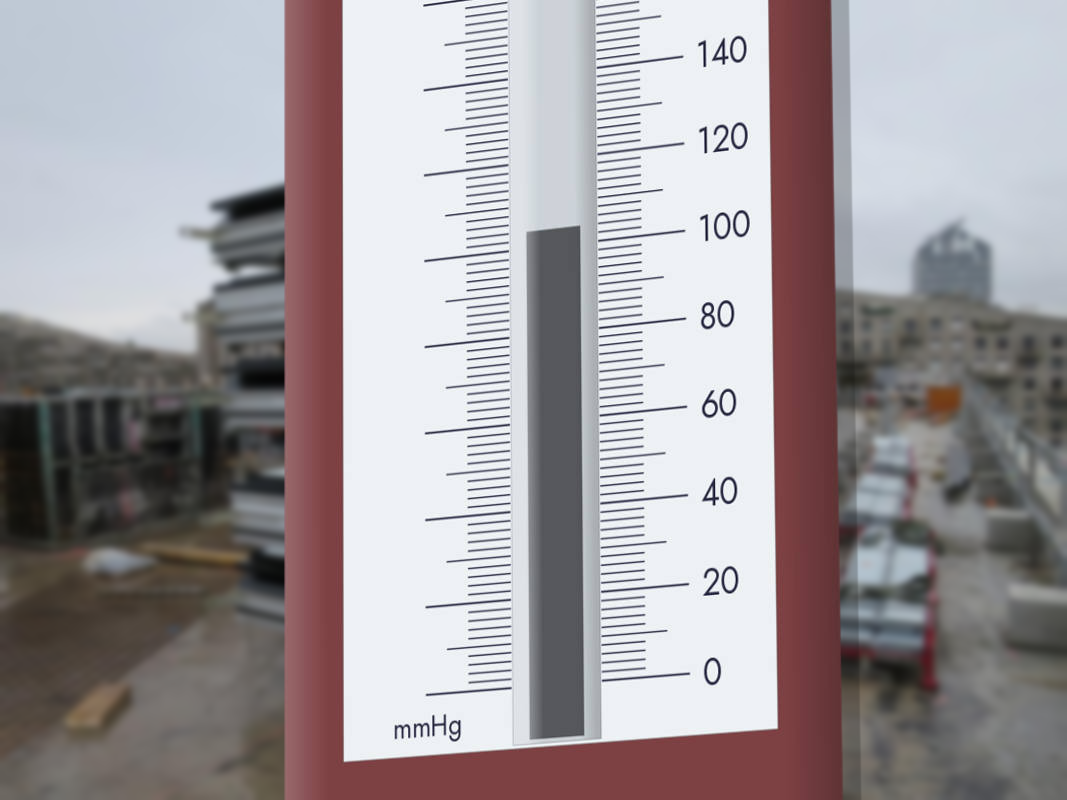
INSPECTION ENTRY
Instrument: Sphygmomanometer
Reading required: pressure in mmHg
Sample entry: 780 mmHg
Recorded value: 104 mmHg
